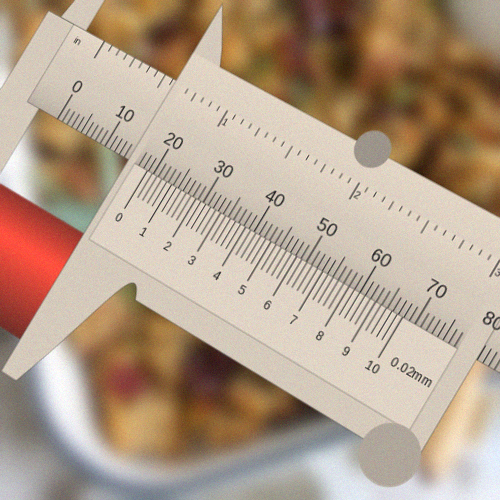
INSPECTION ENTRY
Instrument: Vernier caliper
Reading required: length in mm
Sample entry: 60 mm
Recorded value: 18.8 mm
